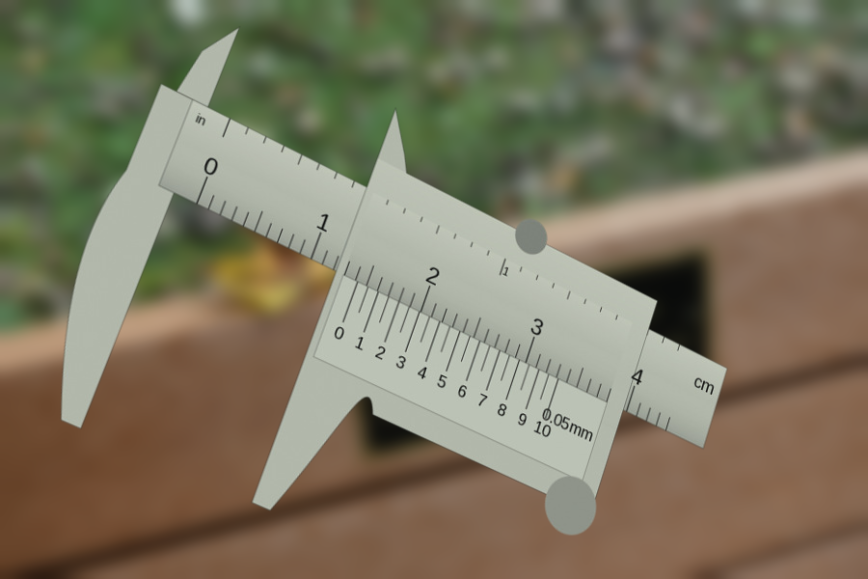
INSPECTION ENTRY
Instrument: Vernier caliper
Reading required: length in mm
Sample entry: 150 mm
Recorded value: 14.2 mm
